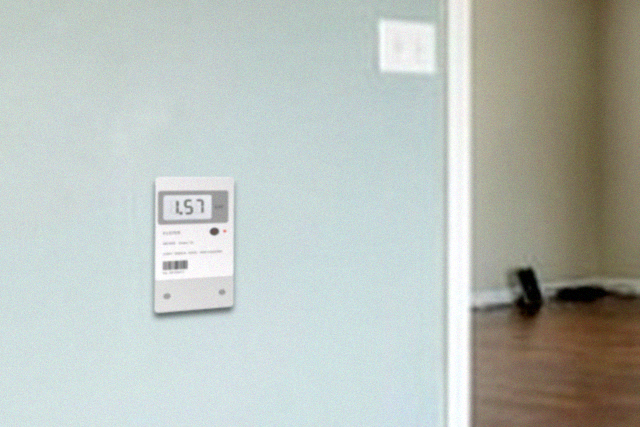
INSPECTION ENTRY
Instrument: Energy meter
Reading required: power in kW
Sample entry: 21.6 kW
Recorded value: 1.57 kW
